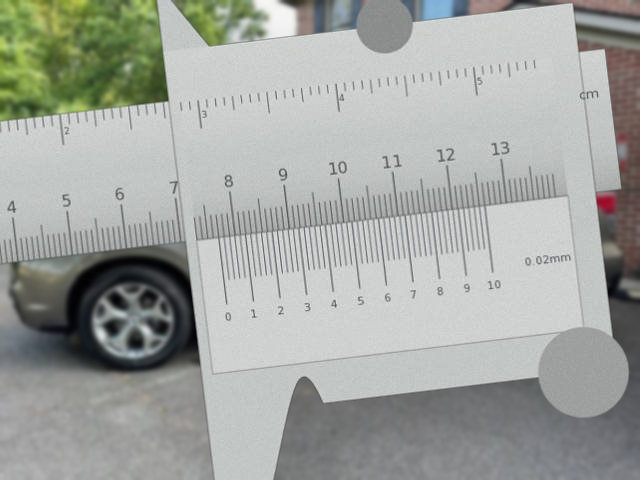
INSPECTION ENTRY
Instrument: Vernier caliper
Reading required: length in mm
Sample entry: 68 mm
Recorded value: 77.0 mm
